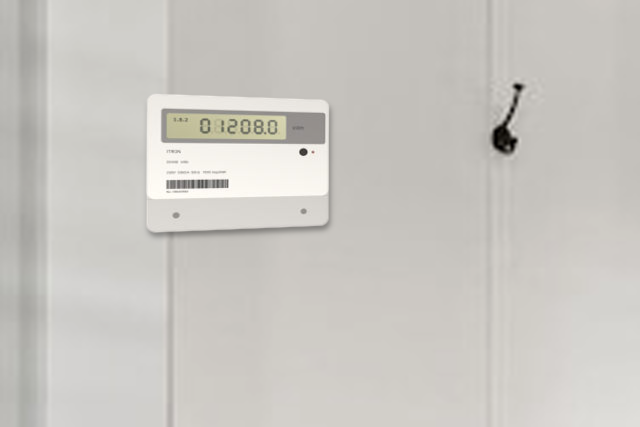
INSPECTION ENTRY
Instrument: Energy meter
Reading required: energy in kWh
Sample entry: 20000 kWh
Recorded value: 1208.0 kWh
